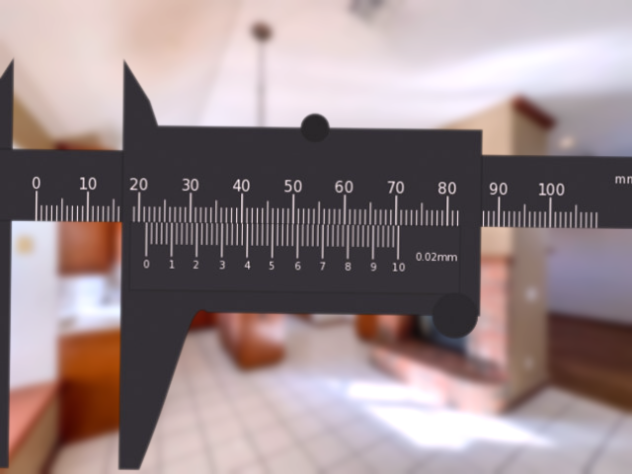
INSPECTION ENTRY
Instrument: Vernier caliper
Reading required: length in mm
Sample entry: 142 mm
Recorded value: 21.5 mm
